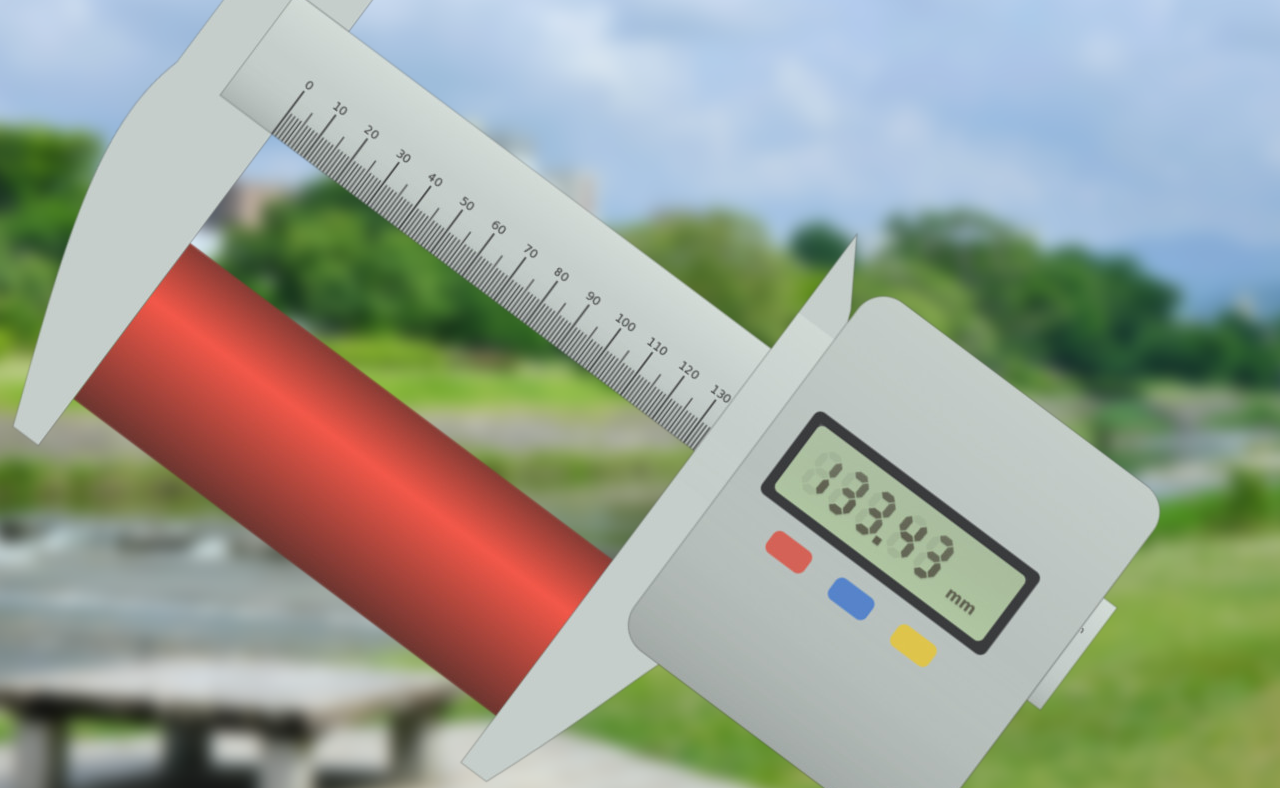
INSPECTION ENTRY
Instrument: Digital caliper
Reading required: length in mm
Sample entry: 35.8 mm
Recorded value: 133.43 mm
